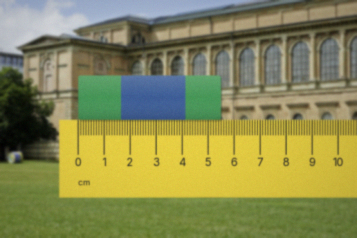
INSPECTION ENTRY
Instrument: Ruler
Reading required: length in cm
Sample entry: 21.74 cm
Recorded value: 5.5 cm
